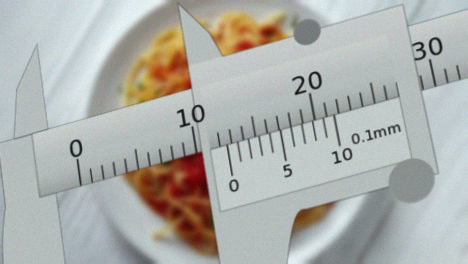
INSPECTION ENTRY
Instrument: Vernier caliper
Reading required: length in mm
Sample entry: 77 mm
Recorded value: 12.6 mm
